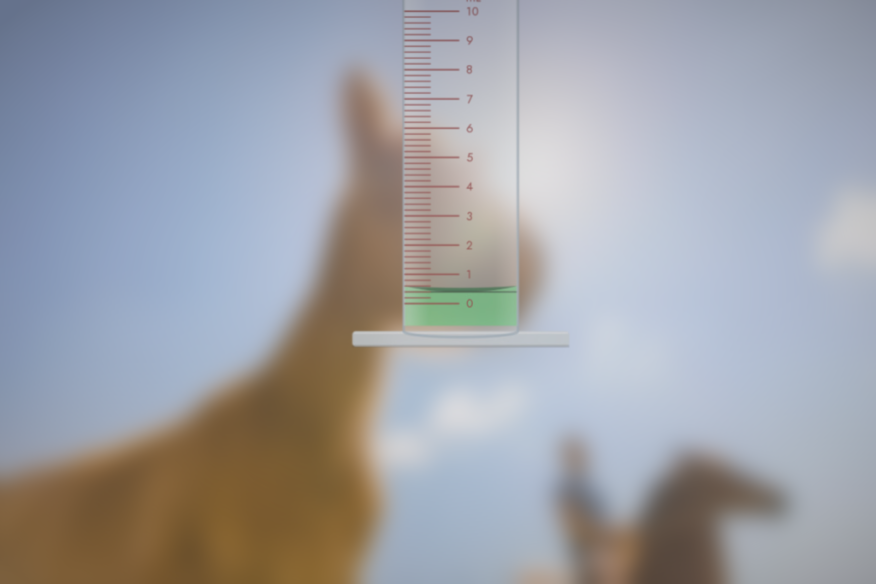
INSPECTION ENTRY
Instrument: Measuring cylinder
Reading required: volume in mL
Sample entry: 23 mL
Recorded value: 0.4 mL
